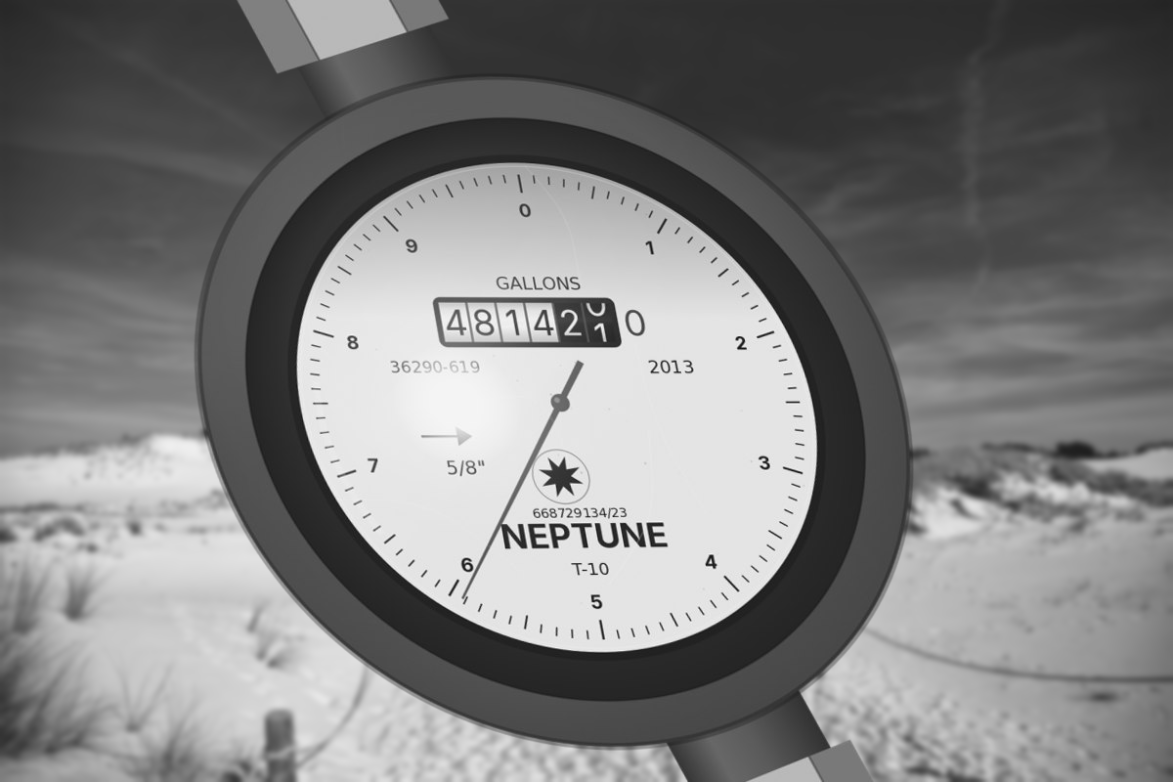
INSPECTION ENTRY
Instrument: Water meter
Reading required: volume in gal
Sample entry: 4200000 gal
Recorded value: 4814205.9 gal
